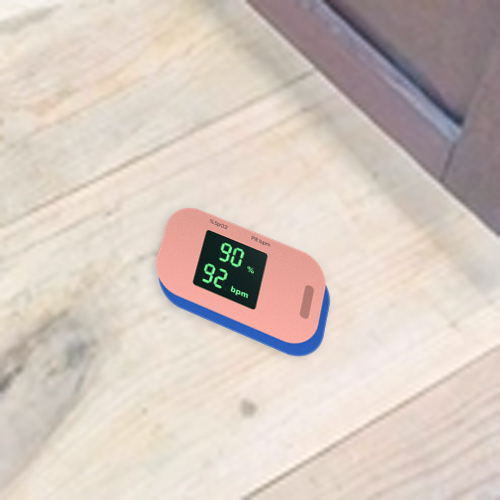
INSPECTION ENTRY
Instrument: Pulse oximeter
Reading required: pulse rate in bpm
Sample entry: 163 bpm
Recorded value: 92 bpm
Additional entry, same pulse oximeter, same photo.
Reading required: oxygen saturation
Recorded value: 90 %
